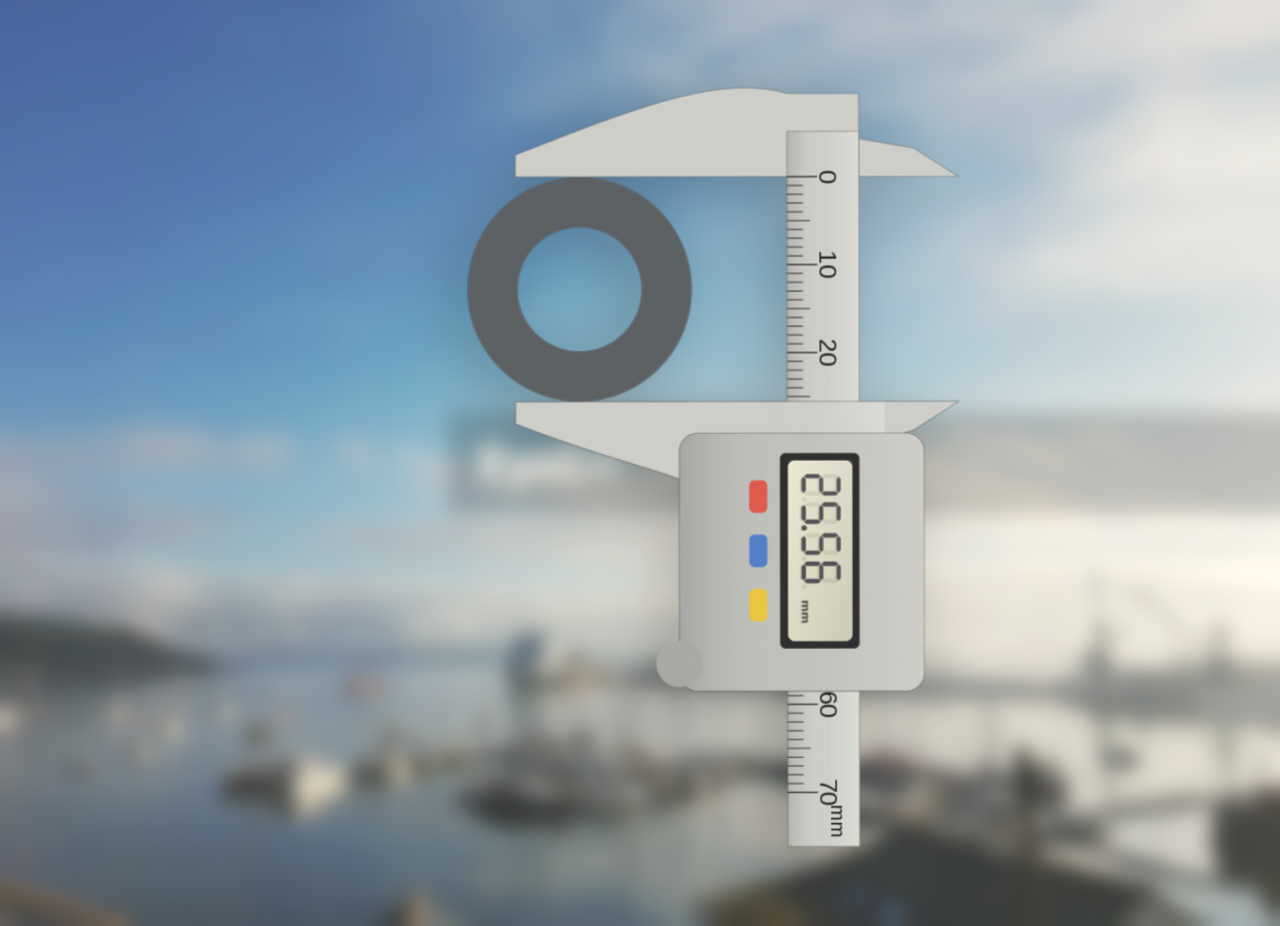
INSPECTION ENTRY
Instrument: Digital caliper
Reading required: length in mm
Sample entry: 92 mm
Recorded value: 25.56 mm
